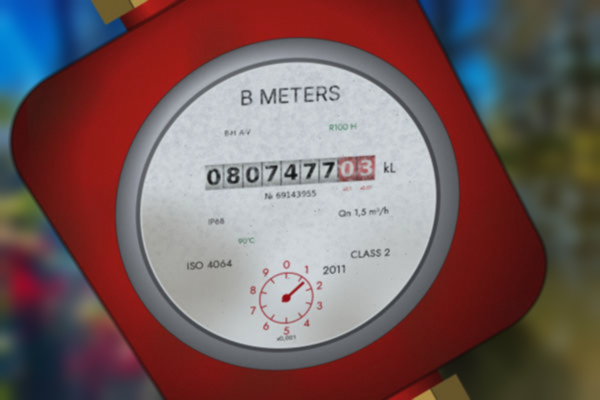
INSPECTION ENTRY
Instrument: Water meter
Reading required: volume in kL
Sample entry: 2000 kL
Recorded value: 807477.031 kL
